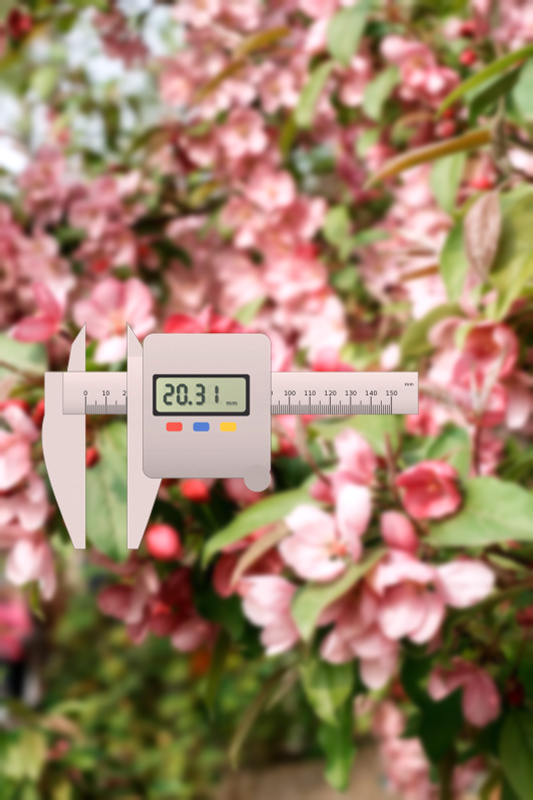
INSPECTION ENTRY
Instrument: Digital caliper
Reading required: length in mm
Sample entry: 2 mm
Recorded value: 20.31 mm
